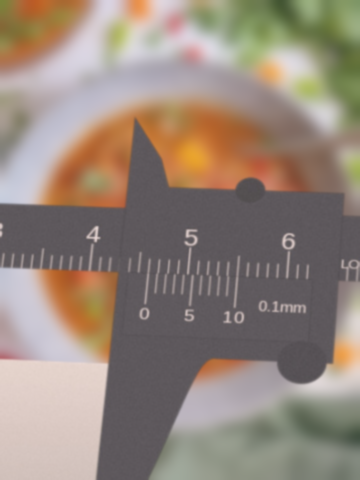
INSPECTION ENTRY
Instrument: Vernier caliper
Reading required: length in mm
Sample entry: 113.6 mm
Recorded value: 46.0 mm
